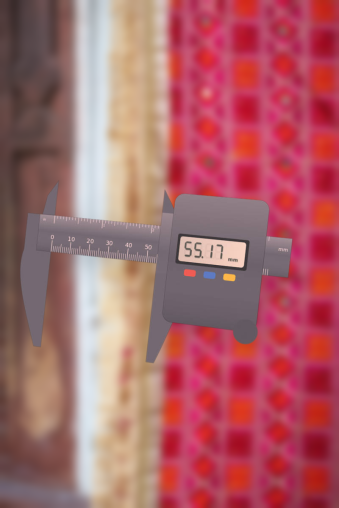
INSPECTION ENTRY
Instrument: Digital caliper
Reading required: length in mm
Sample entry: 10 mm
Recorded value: 55.17 mm
